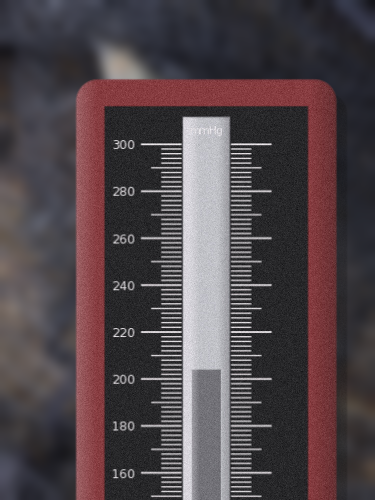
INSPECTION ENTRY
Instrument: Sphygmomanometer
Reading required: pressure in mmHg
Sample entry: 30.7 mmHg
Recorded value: 204 mmHg
